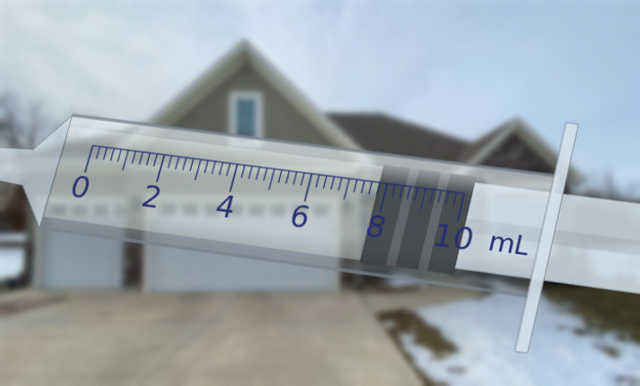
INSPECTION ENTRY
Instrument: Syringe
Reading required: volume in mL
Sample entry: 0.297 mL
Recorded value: 7.8 mL
